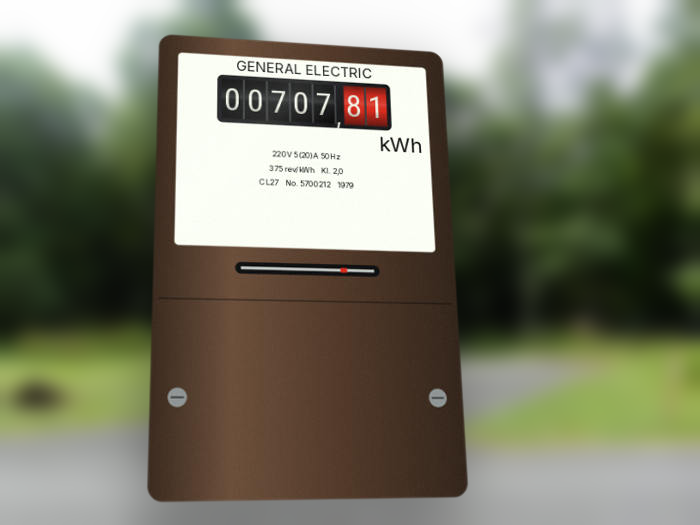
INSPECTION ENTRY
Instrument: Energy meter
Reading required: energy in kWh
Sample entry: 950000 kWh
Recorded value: 707.81 kWh
